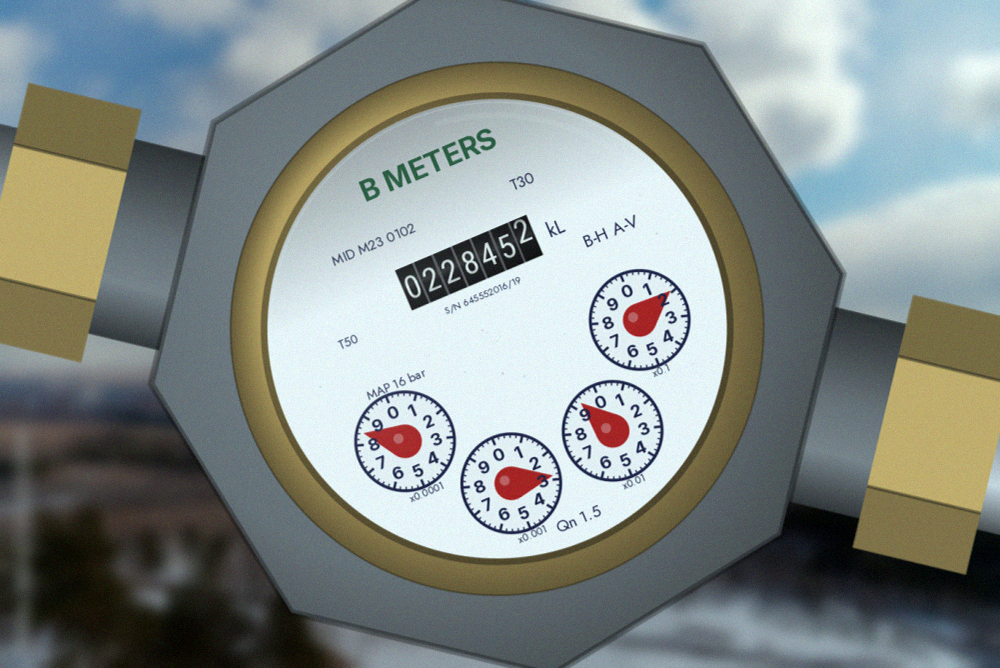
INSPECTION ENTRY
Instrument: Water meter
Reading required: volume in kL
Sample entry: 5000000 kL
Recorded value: 228452.1928 kL
